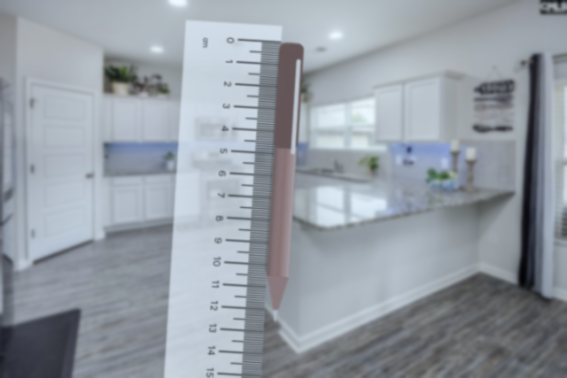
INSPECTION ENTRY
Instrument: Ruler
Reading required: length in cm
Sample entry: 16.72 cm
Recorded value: 12.5 cm
